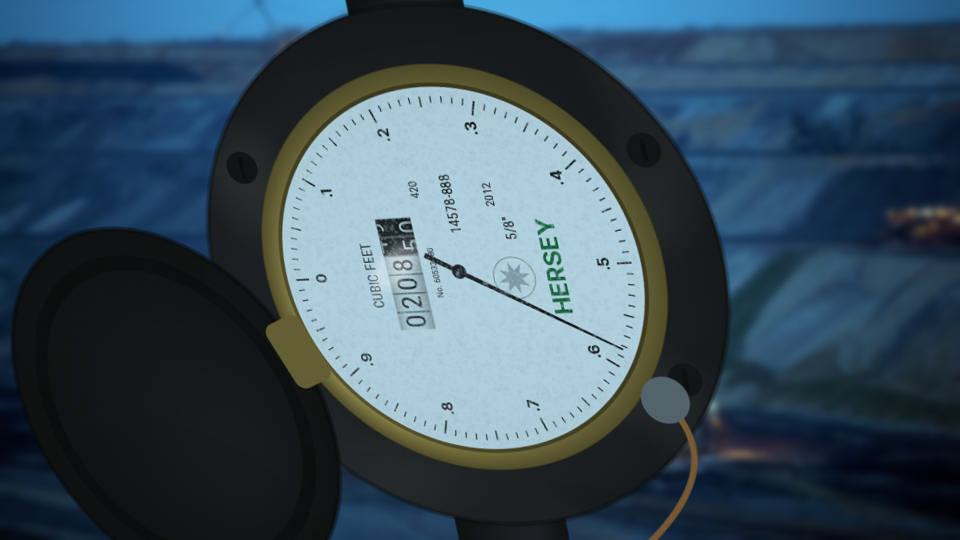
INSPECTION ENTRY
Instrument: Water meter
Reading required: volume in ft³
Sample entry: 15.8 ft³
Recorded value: 20849.58 ft³
